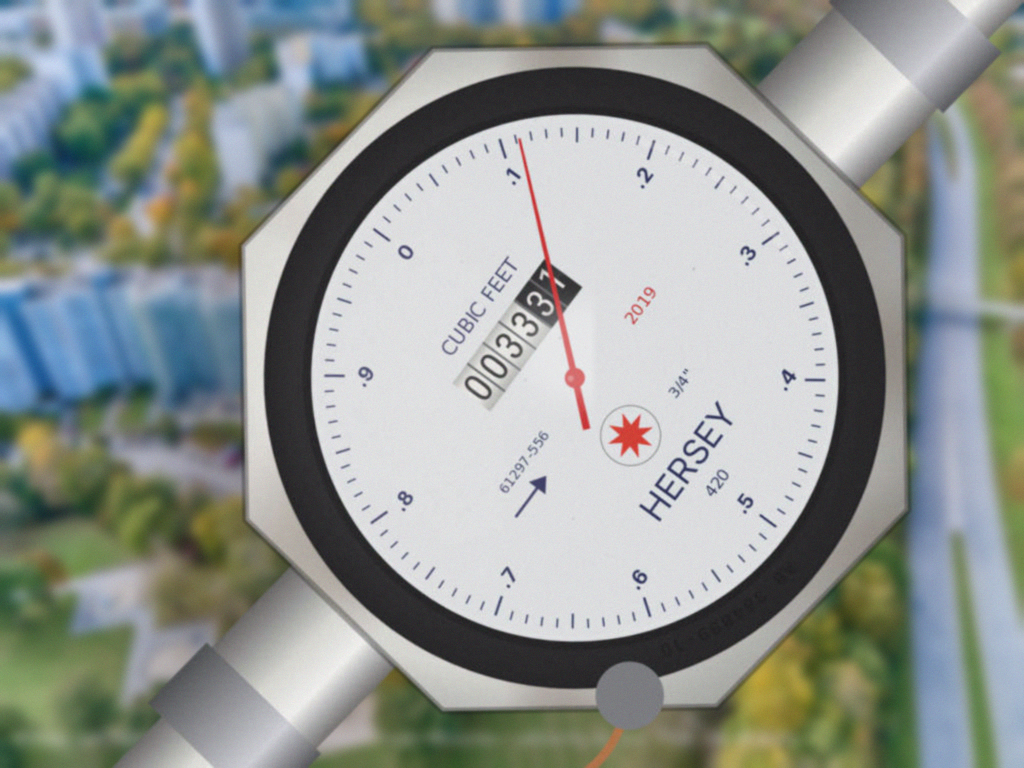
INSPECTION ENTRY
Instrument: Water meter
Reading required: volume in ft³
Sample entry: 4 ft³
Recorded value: 3331.11 ft³
